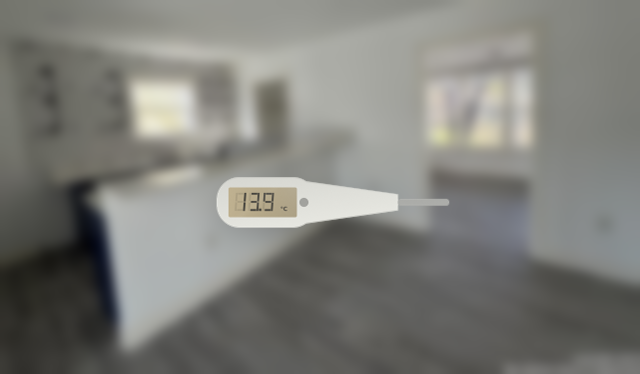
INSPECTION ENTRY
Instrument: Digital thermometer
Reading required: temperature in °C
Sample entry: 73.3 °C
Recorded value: 13.9 °C
